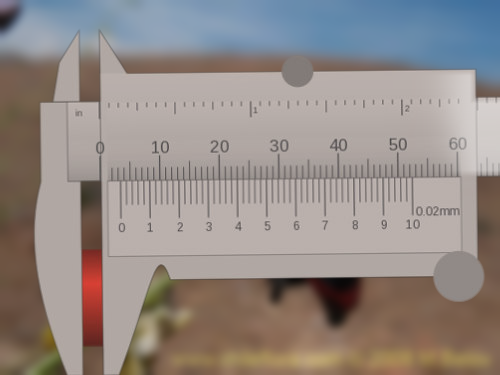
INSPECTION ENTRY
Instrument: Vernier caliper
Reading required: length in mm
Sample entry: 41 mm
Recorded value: 3.4 mm
